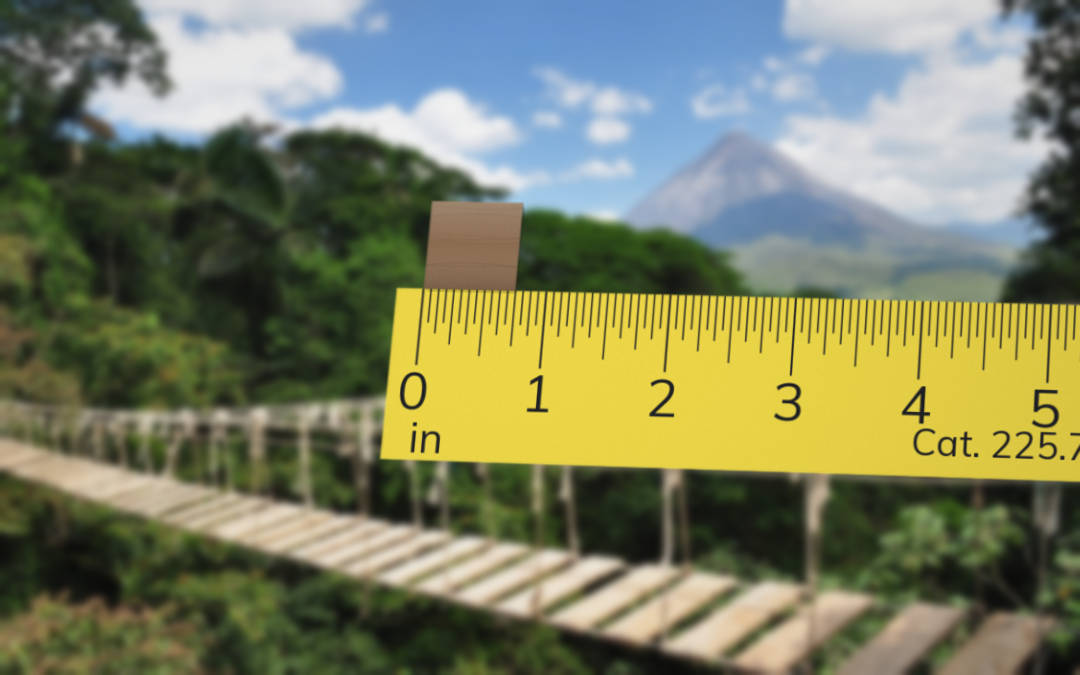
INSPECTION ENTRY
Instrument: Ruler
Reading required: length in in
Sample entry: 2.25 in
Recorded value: 0.75 in
